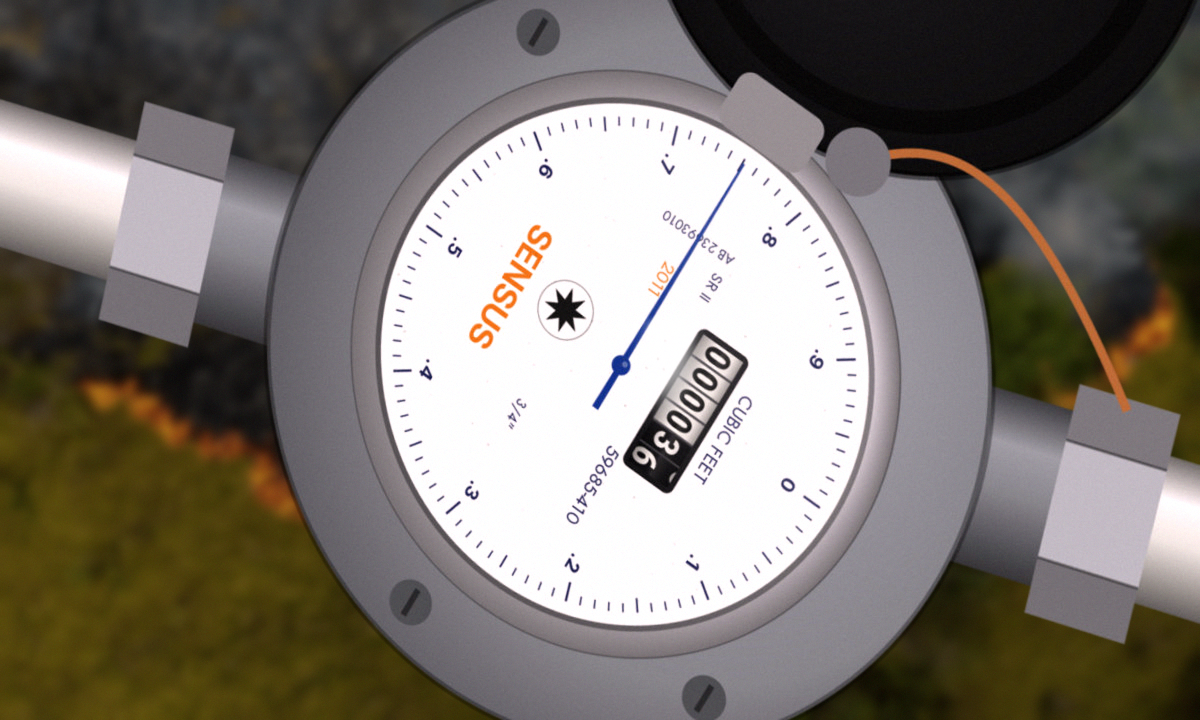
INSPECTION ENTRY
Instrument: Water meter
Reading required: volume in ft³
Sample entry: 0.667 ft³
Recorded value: 35.75 ft³
